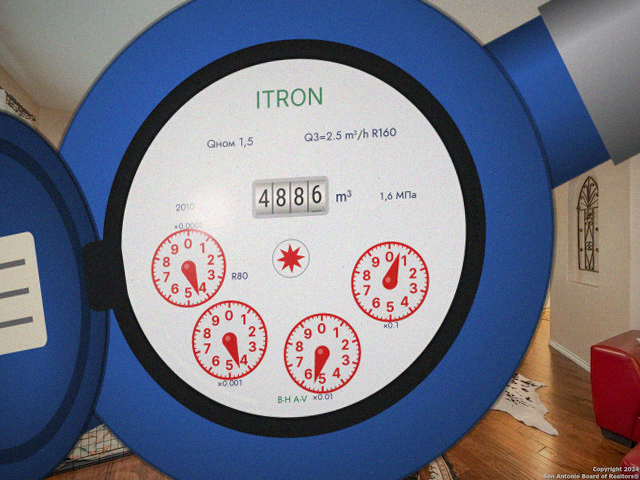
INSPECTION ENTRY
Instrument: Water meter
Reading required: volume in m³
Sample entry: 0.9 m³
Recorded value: 4886.0544 m³
